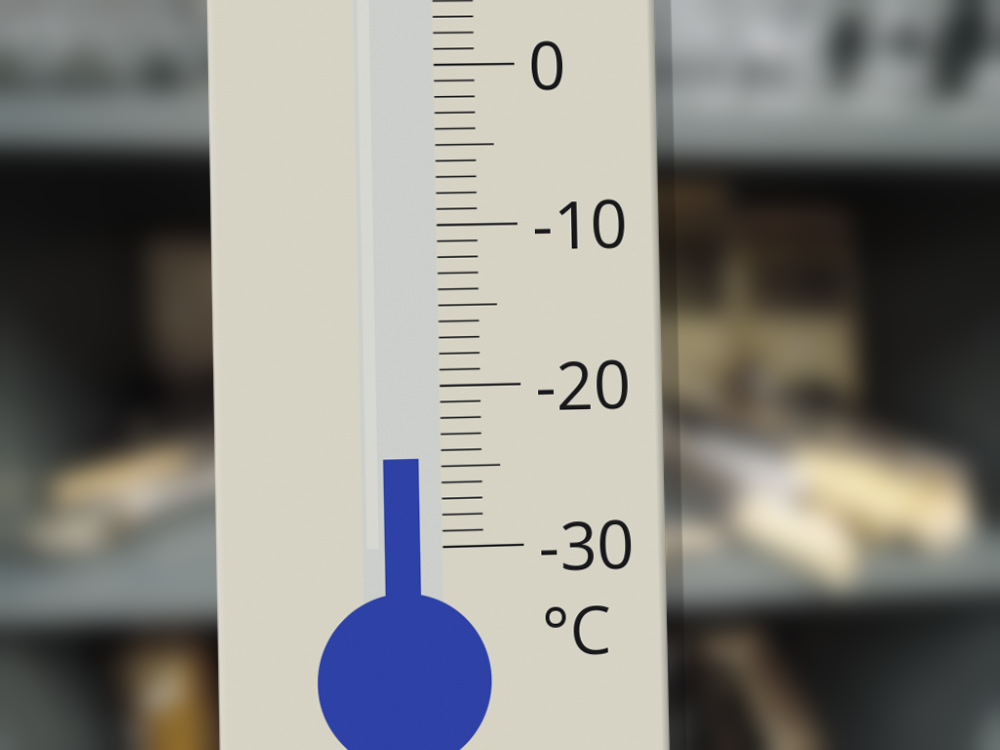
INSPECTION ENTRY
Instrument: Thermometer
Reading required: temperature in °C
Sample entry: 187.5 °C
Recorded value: -24.5 °C
